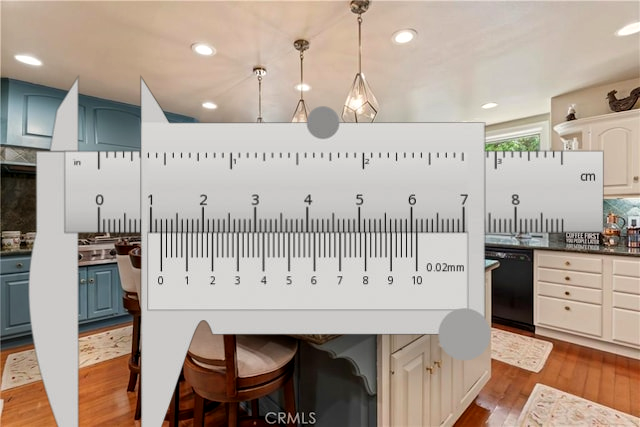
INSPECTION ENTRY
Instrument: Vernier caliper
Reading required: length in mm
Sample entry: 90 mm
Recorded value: 12.0 mm
